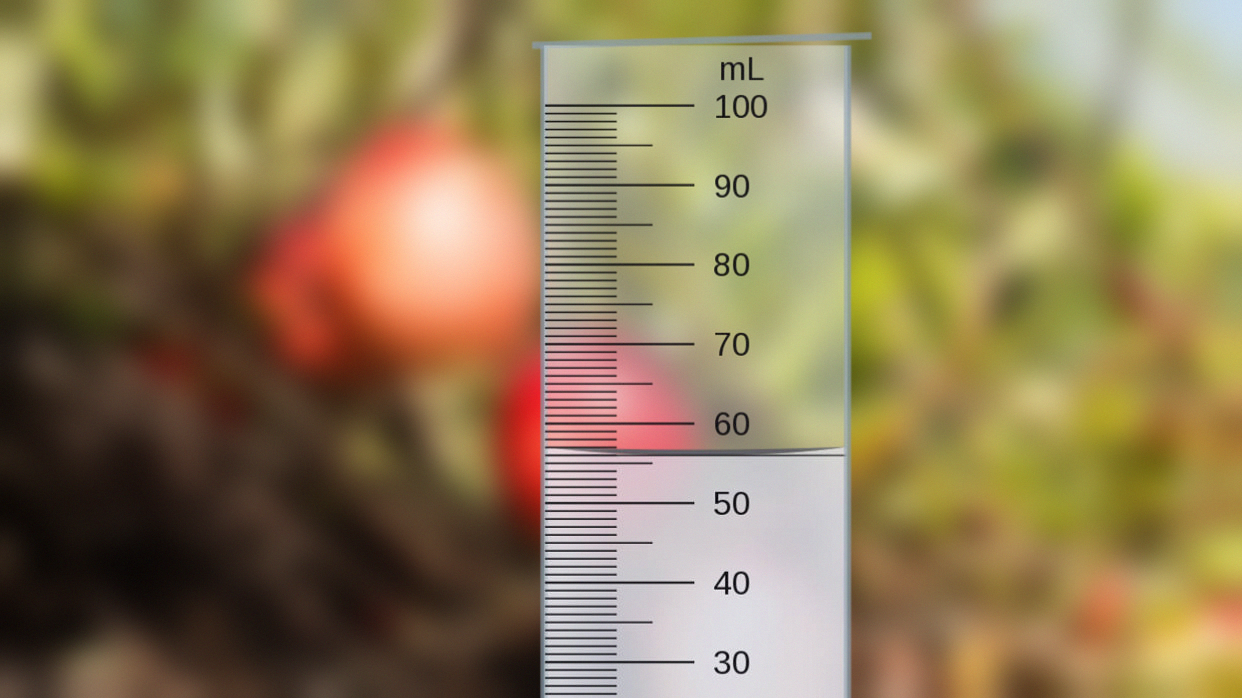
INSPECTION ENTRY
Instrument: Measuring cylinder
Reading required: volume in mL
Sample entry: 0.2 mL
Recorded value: 56 mL
